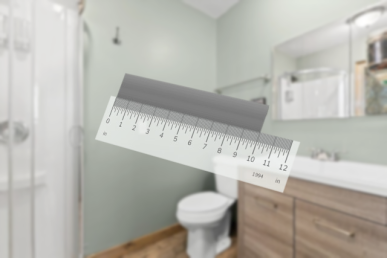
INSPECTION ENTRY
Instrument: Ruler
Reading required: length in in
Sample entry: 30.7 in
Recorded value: 10 in
